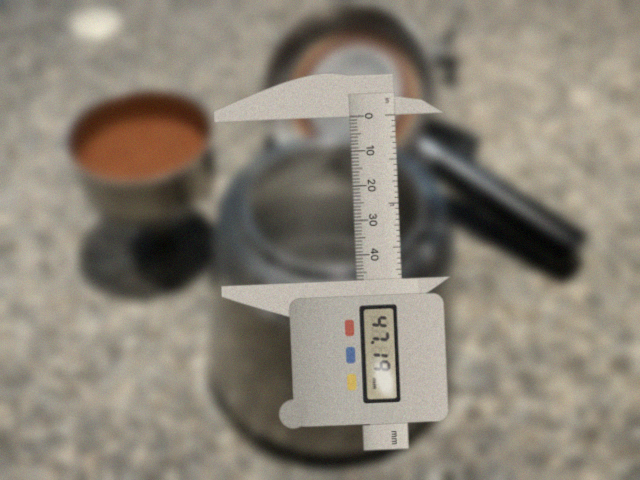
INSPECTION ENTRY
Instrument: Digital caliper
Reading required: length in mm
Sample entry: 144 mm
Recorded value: 47.19 mm
